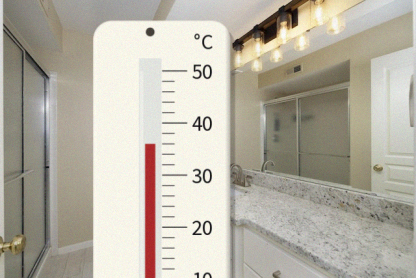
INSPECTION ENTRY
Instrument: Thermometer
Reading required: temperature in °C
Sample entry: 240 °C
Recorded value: 36 °C
